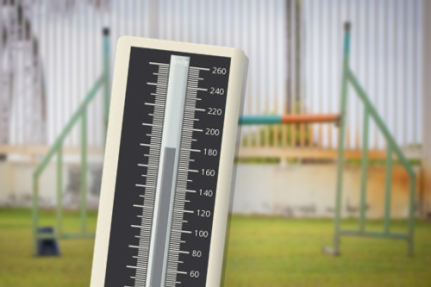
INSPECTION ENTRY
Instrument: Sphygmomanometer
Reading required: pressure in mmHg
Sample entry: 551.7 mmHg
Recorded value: 180 mmHg
